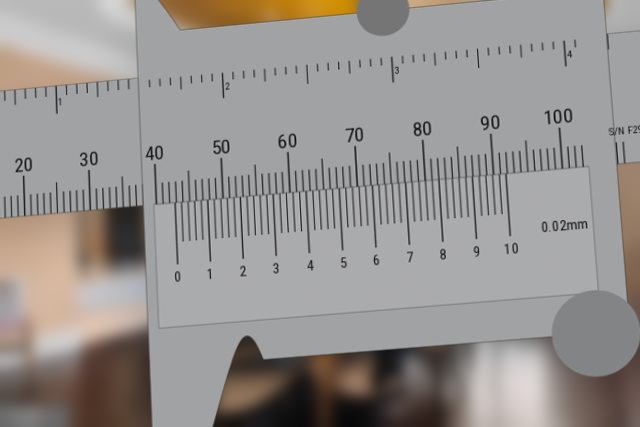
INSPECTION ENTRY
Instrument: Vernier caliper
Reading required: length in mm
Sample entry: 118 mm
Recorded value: 42.8 mm
